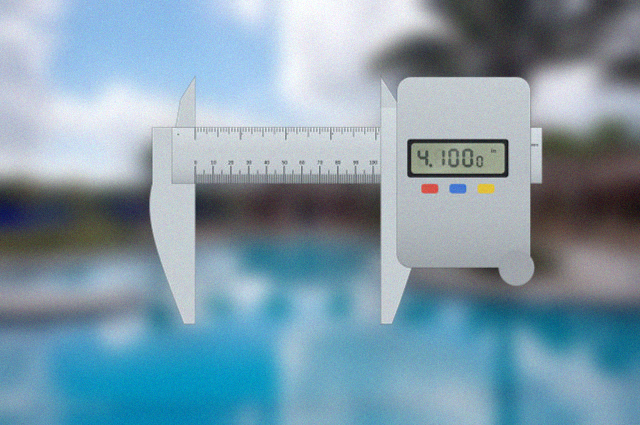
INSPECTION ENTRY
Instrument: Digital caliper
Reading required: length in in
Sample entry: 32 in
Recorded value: 4.1000 in
